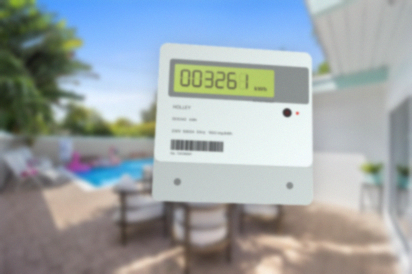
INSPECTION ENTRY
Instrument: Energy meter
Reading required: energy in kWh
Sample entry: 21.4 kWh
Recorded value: 3261 kWh
